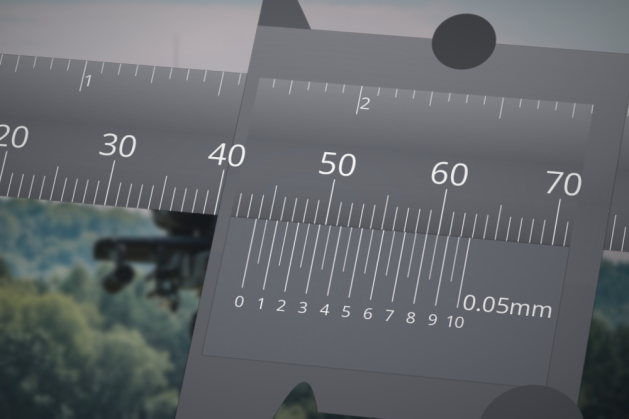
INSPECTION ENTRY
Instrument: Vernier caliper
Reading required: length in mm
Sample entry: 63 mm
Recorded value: 43.8 mm
